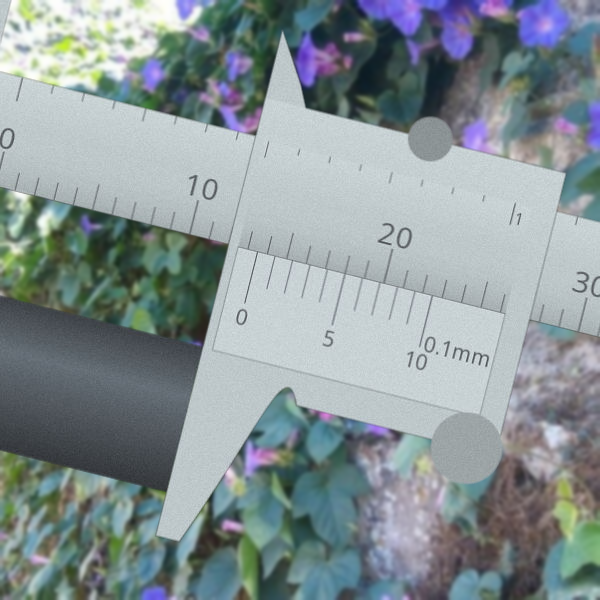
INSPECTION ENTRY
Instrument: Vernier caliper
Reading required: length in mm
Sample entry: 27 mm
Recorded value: 13.5 mm
